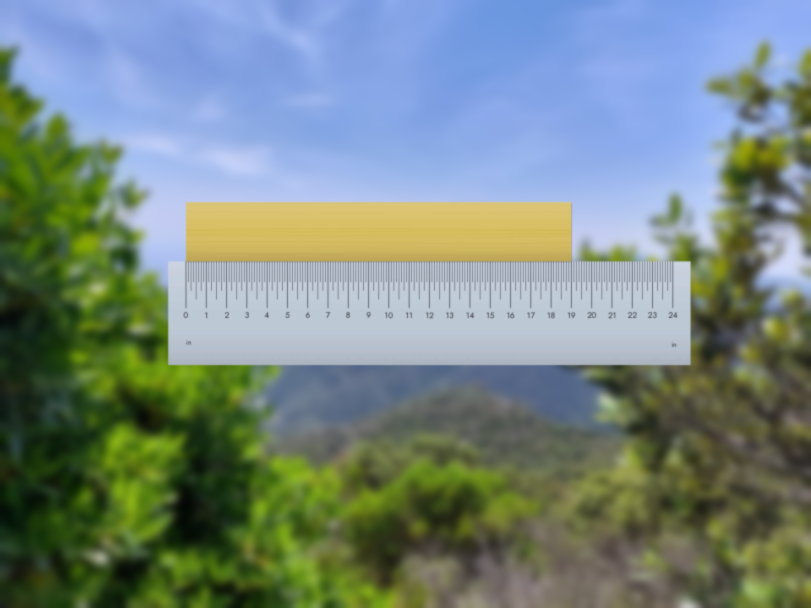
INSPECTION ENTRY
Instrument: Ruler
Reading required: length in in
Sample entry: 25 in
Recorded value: 19 in
